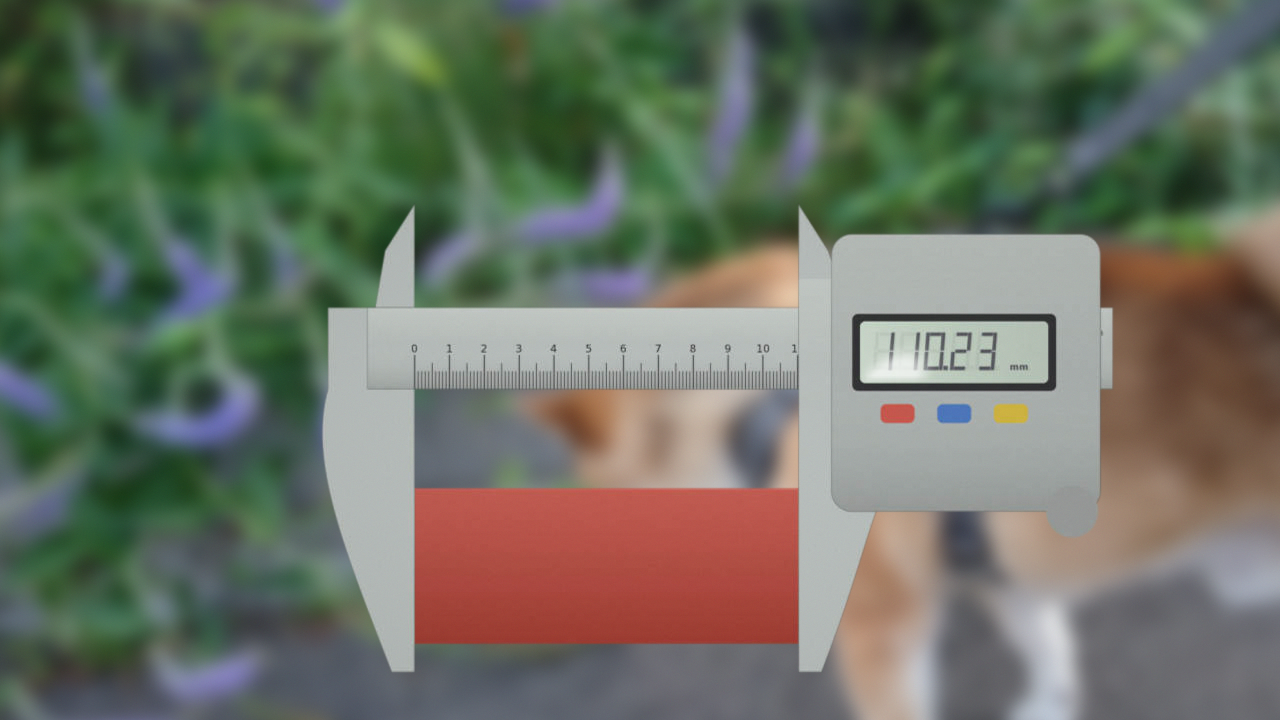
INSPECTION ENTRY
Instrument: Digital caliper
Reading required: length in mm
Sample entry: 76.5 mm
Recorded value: 110.23 mm
